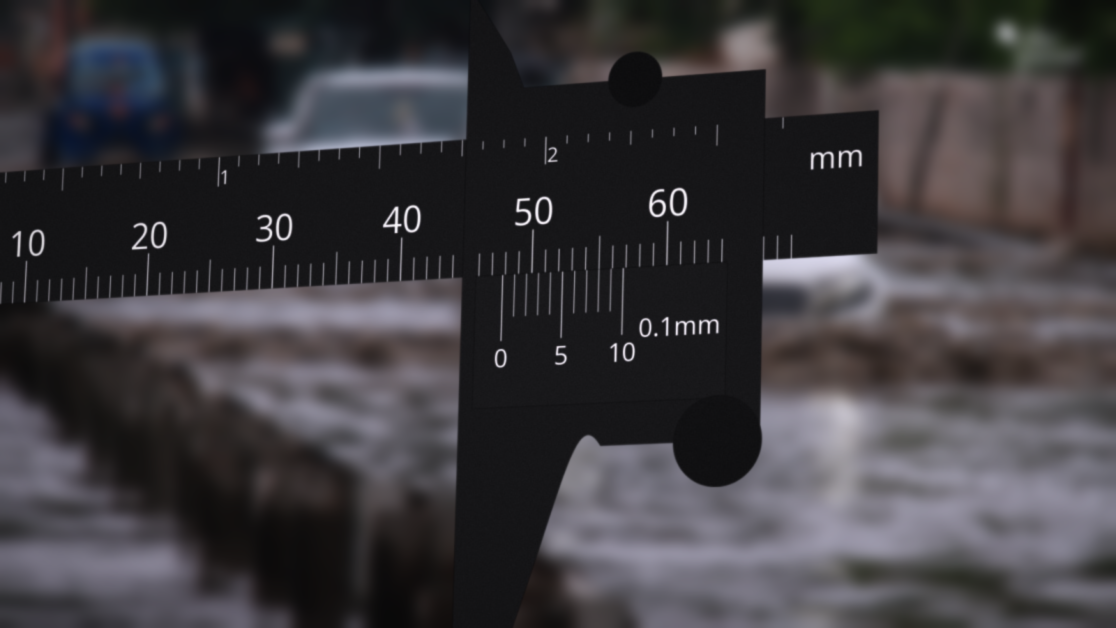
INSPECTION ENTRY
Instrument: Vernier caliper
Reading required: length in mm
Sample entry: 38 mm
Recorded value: 47.8 mm
